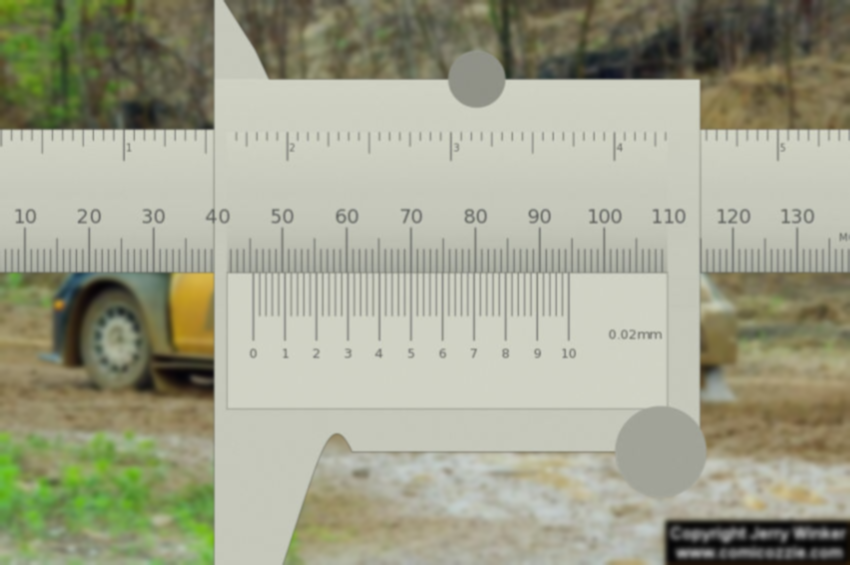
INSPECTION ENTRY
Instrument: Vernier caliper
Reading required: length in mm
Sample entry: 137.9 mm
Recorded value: 45.5 mm
